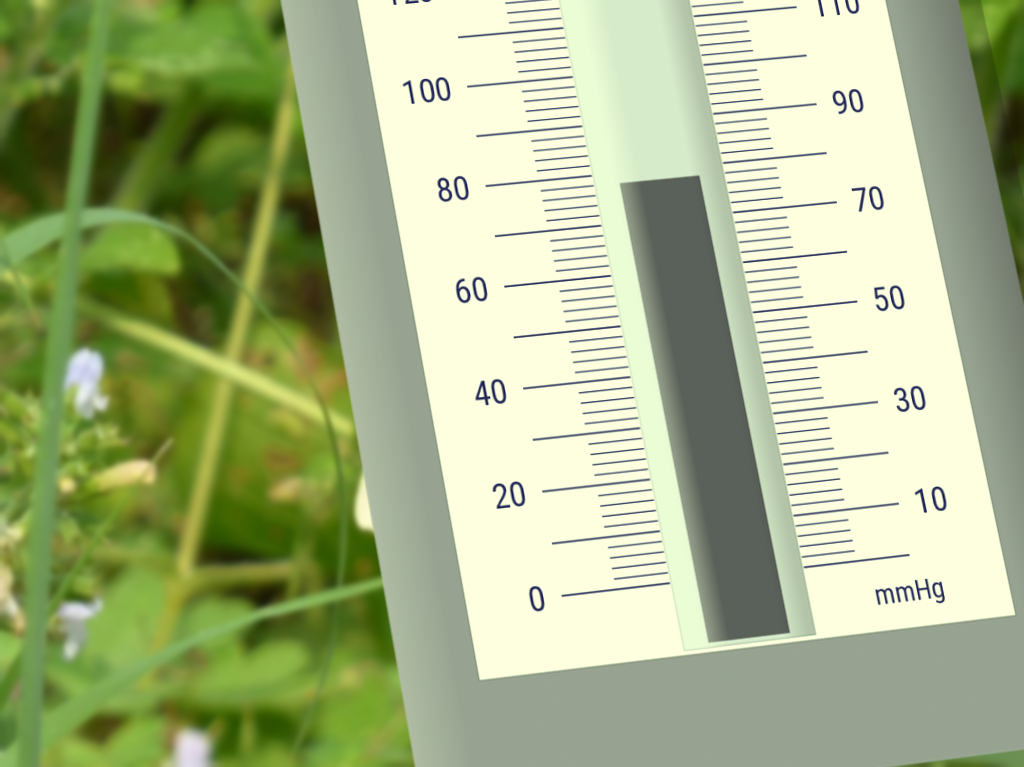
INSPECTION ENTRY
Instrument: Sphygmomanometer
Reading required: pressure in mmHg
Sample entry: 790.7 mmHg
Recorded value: 78 mmHg
